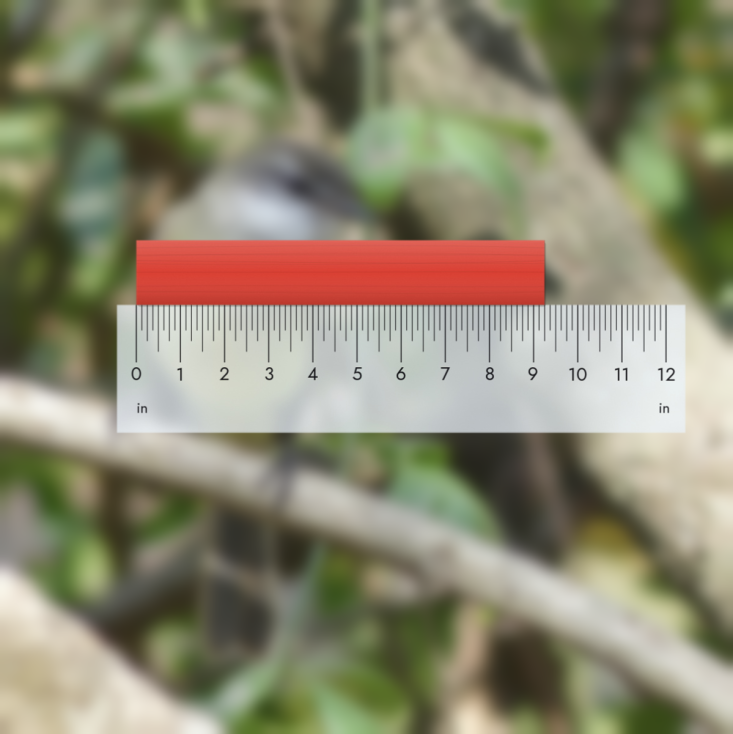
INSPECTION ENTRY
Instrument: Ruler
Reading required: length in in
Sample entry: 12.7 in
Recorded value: 9.25 in
